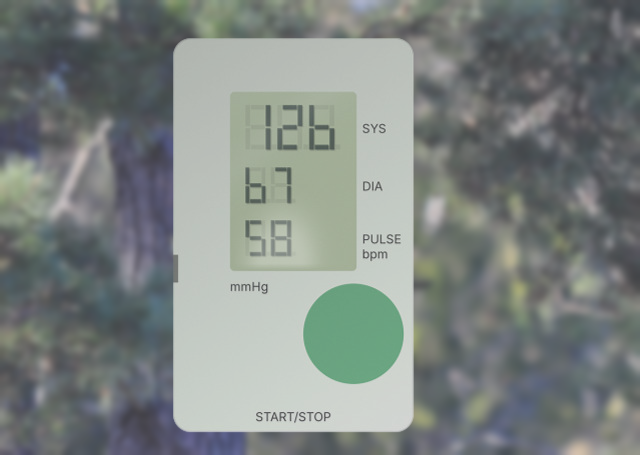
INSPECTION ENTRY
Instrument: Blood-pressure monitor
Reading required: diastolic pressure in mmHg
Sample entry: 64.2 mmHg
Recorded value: 67 mmHg
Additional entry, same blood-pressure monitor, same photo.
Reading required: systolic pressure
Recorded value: 126 mmHg
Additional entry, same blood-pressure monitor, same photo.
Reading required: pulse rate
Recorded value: 58 bpm
